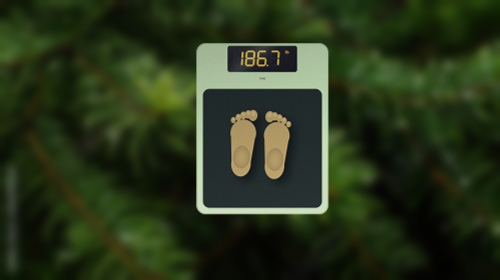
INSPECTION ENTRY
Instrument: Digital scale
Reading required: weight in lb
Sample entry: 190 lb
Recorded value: 186.7 lb
